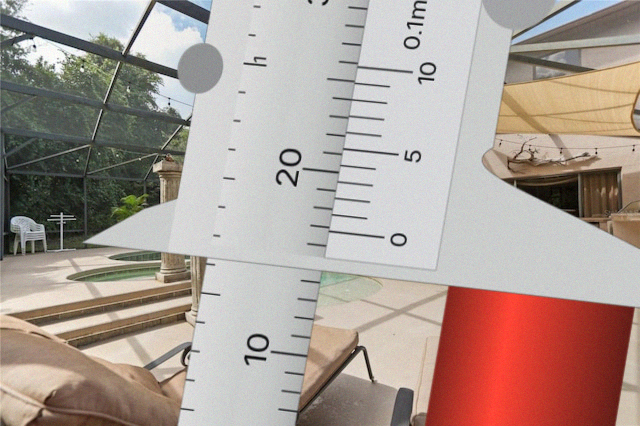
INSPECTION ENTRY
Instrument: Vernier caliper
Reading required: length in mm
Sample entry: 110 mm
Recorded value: 16.8 mm
